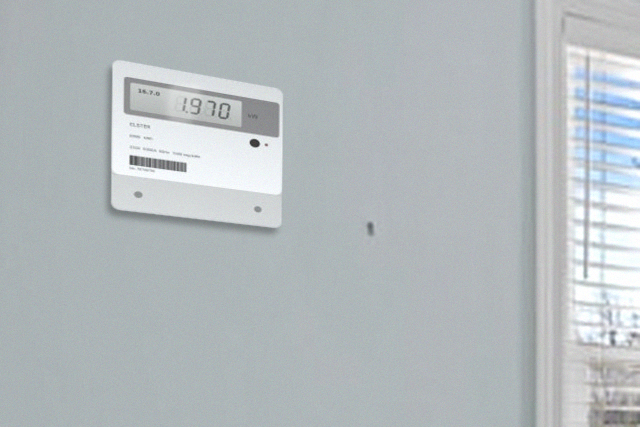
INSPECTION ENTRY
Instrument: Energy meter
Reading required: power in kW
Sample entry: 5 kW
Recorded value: 1.970 kW
